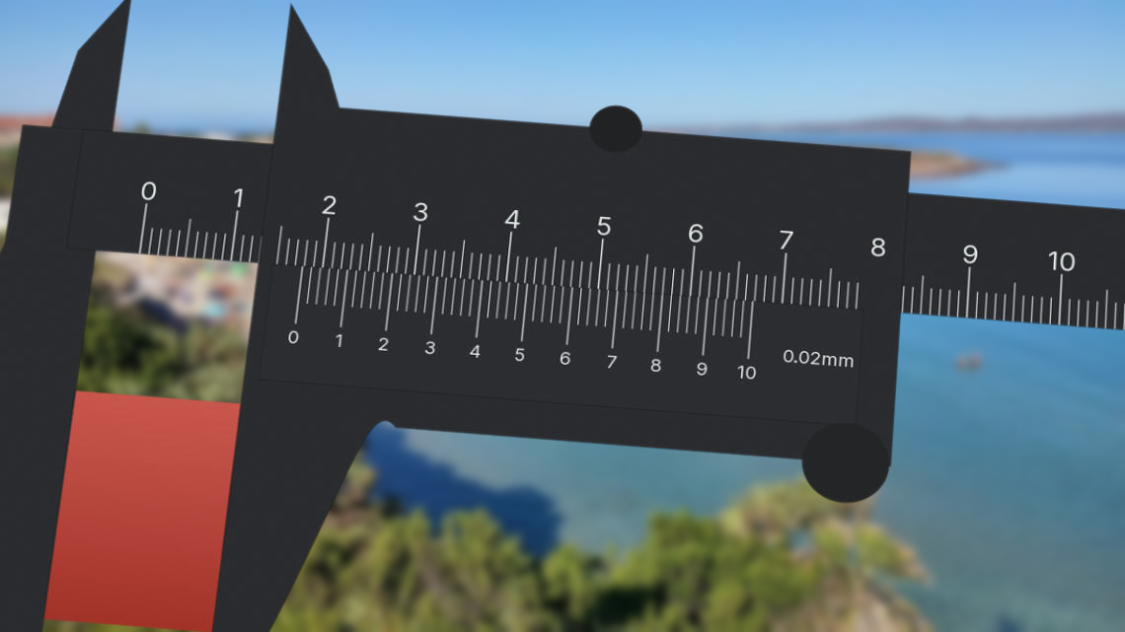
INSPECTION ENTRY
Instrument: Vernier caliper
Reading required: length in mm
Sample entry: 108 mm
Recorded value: 17.8 mm
